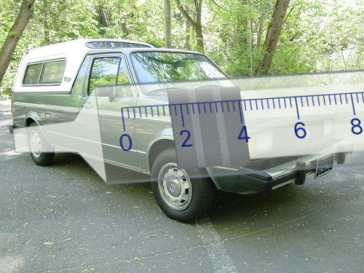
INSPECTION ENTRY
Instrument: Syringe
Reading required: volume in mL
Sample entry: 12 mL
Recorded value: 1.6 mL
